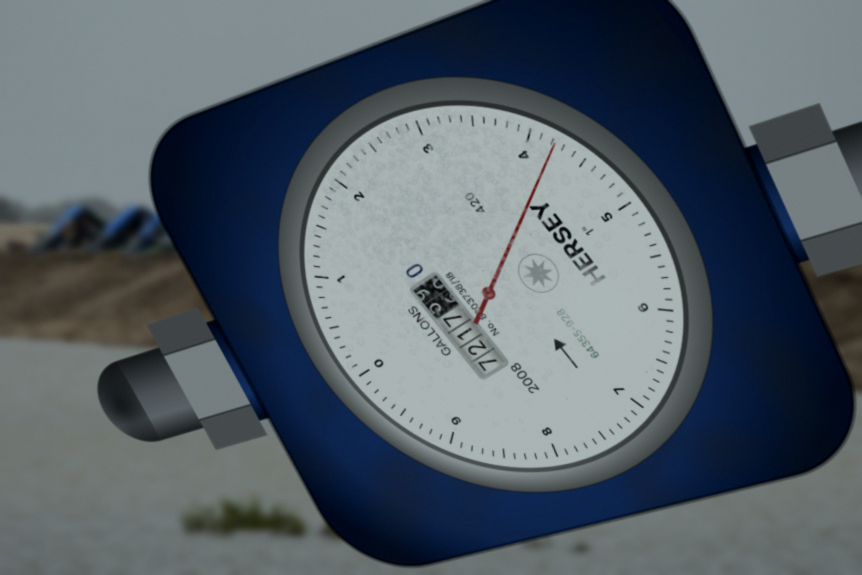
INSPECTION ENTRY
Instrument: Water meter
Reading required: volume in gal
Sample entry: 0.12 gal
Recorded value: 7217594.2 gal
